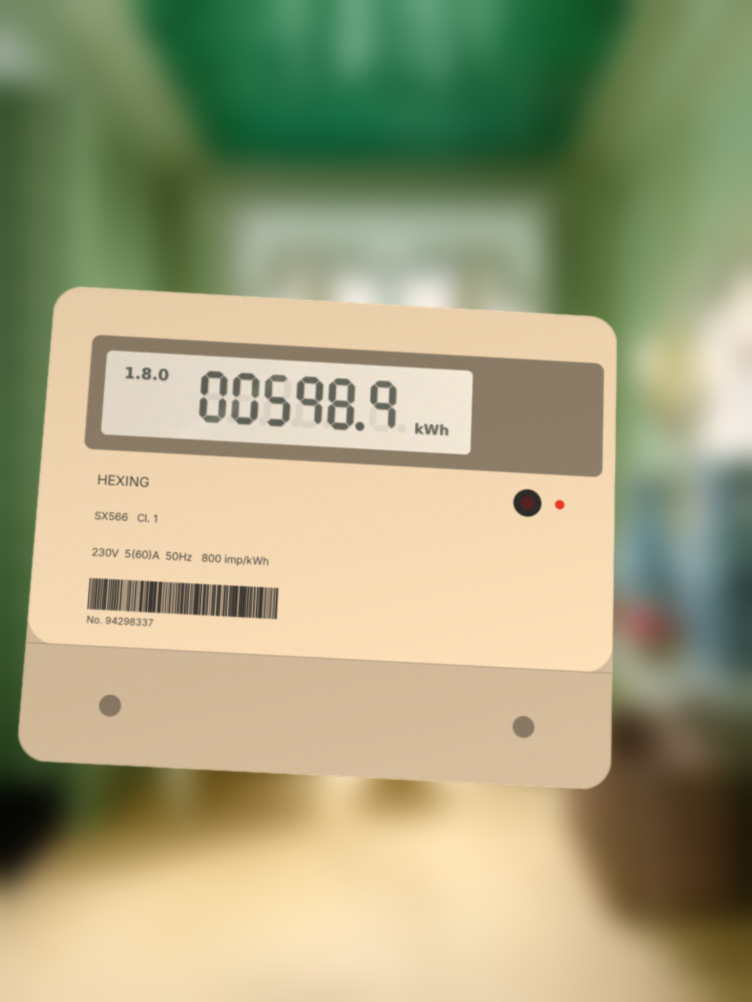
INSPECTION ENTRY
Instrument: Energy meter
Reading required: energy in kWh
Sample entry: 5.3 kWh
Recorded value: 598.9 kWh
